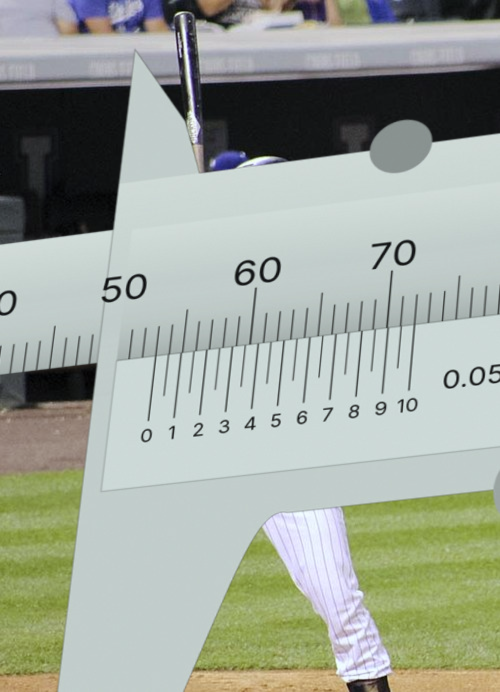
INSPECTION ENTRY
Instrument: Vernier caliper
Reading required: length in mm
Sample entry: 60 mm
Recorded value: 53.0 mm
